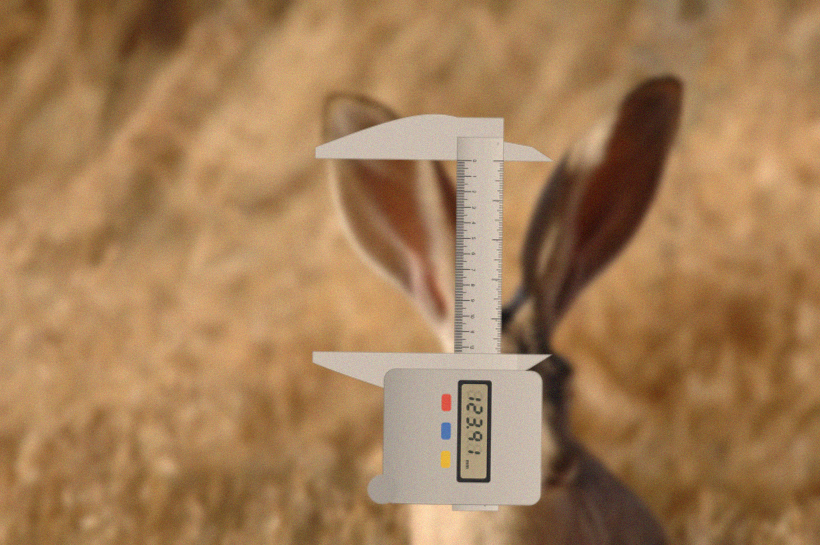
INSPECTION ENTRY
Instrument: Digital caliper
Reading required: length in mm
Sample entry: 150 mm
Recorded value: 123.91 mm
